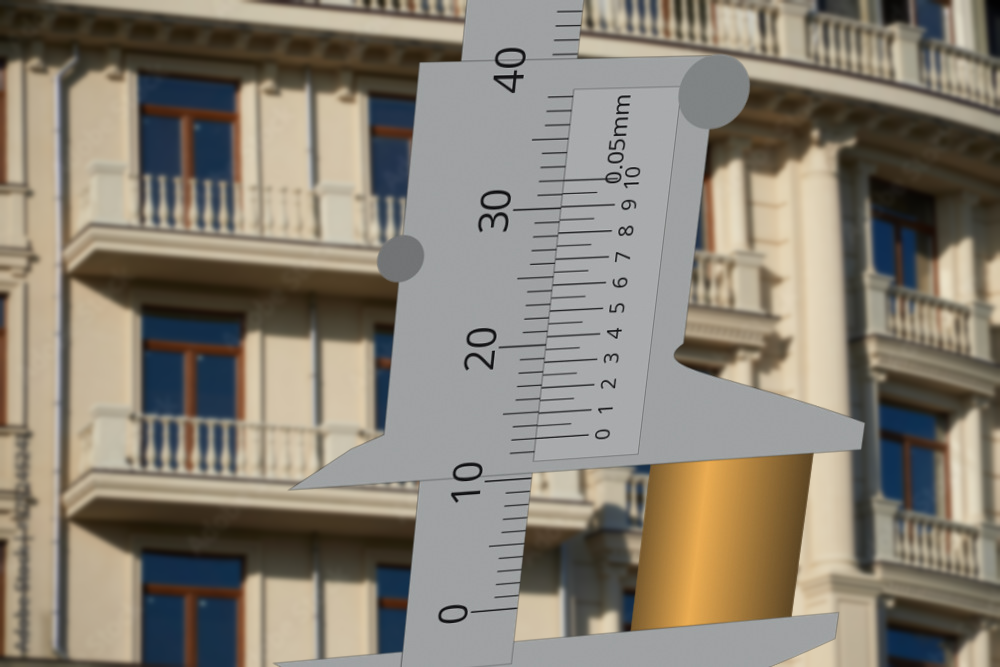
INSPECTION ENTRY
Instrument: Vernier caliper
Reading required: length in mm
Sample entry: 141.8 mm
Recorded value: 13.0 mm
